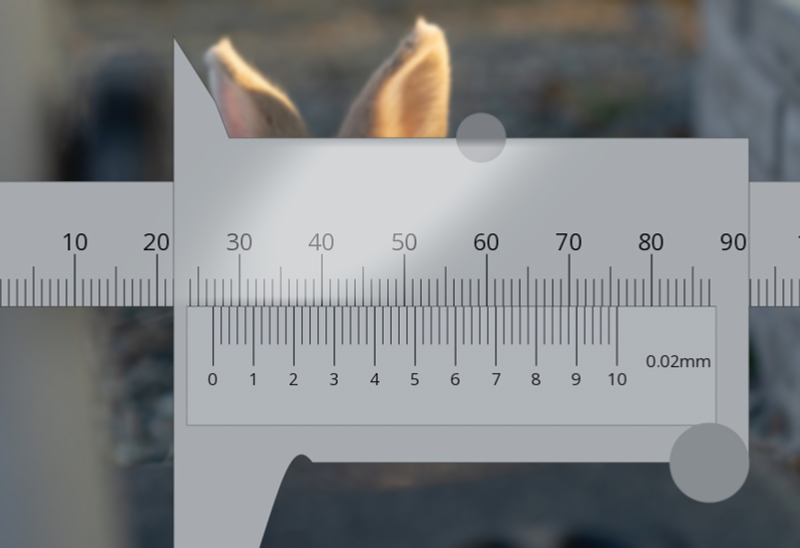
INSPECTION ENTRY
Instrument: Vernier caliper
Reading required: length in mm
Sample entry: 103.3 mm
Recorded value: 26.8 mm
